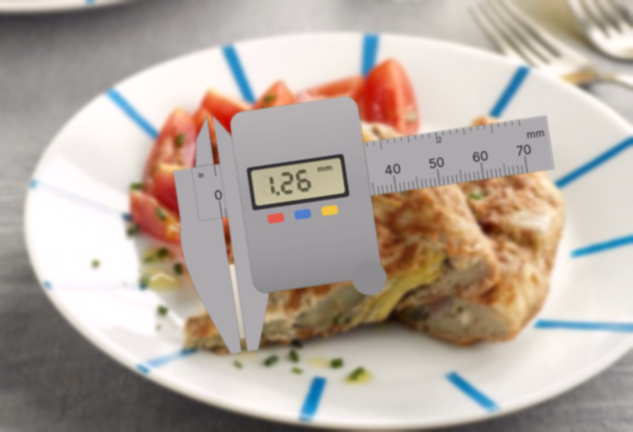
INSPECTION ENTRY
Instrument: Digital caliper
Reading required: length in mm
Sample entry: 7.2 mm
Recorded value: 1.26 mm
